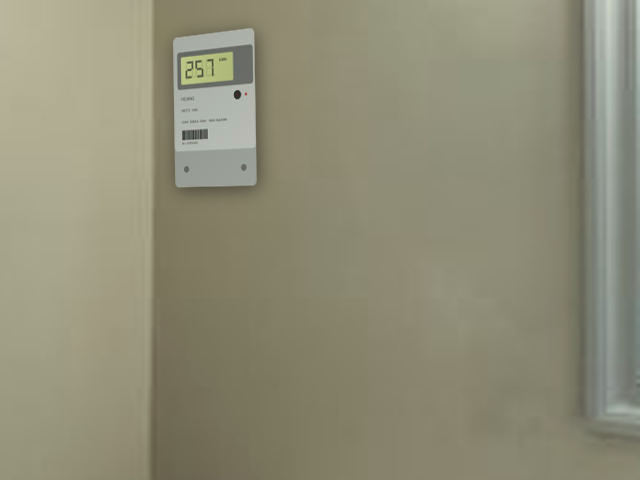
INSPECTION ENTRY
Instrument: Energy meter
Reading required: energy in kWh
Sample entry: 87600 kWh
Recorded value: 257 kWh
